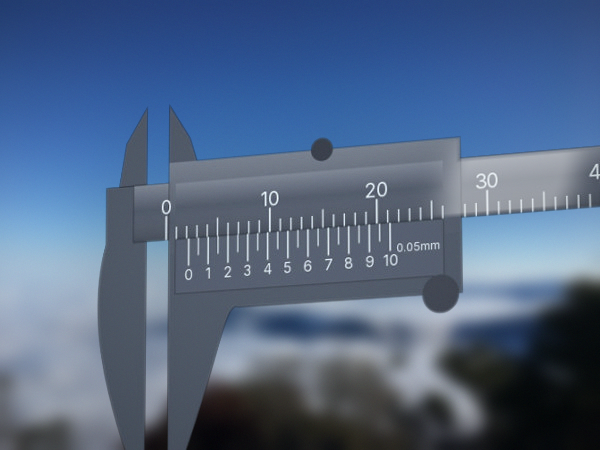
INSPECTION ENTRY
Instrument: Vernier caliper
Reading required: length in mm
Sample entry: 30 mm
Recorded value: 2.2 mm
